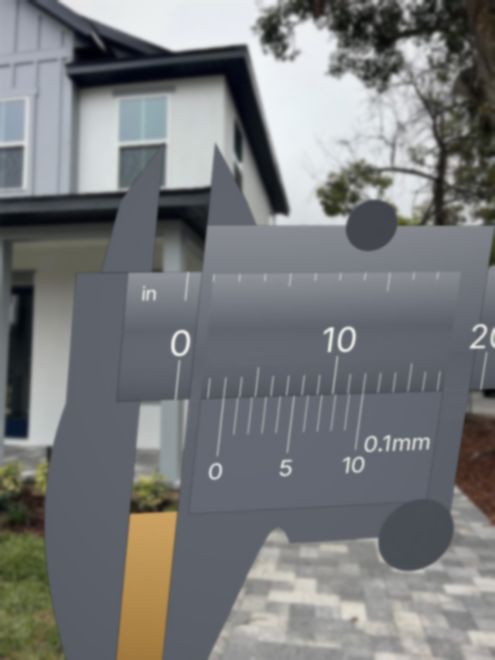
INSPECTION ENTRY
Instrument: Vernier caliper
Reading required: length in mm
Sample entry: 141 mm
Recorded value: 3.0 mm
